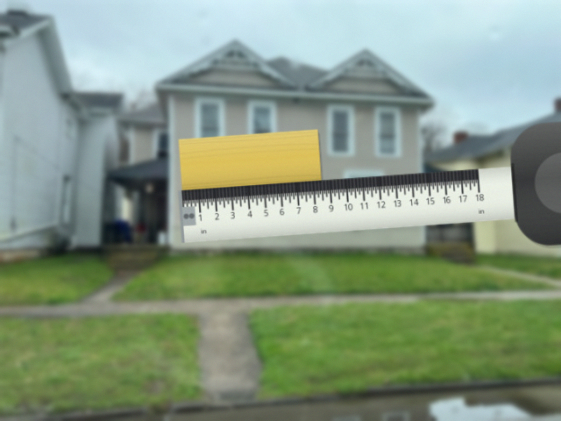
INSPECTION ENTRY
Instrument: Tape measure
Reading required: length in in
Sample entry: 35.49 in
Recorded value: 8.5 in
